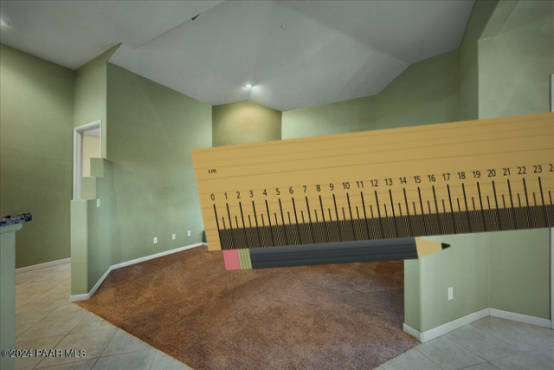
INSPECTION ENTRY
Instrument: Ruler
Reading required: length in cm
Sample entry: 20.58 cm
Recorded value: 16.5 cm
